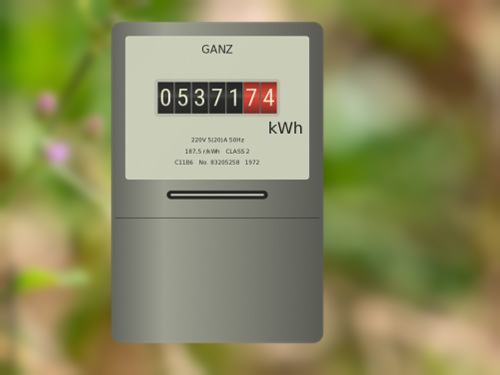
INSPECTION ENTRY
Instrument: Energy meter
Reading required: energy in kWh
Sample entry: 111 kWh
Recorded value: 5371.74 kWh
